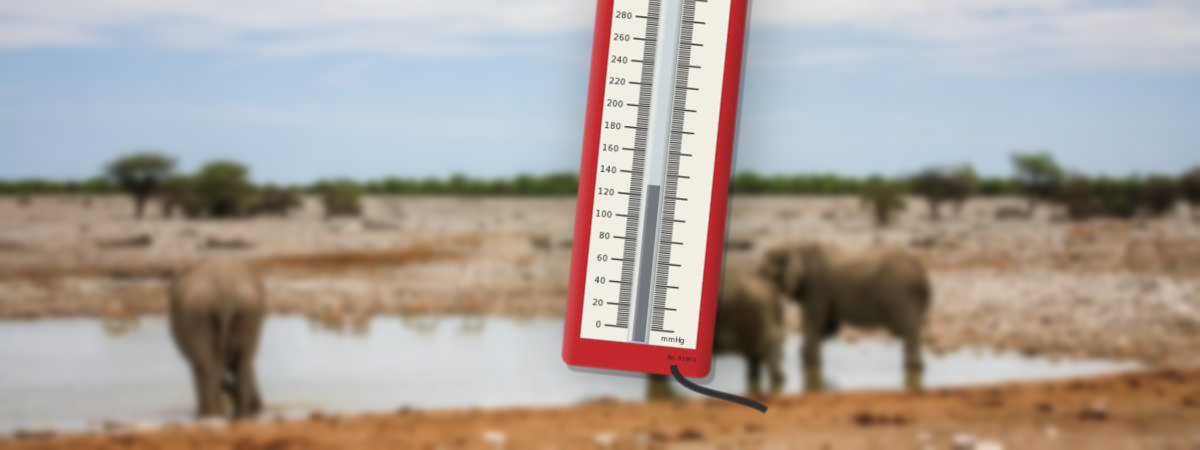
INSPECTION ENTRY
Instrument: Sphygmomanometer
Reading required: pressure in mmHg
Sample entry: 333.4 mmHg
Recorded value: 130 mmHg
